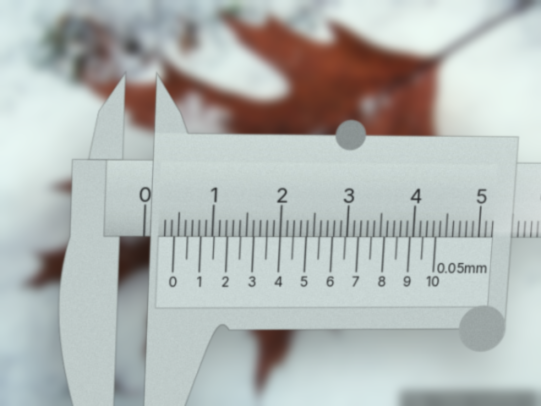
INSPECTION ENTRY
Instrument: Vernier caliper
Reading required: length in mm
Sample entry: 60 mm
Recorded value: 4.4 mm
